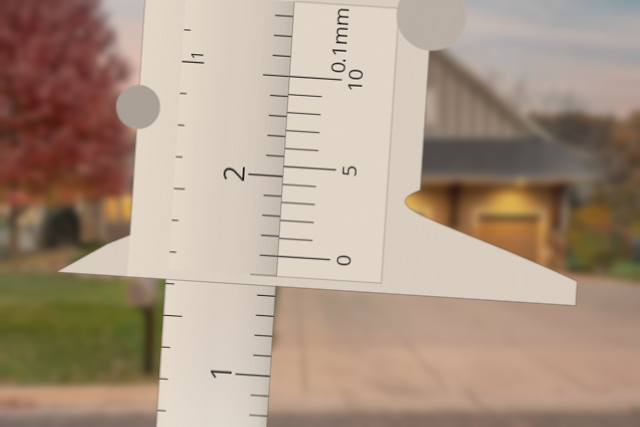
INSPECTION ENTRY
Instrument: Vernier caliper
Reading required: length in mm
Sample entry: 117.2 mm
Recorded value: 16.0 mm
